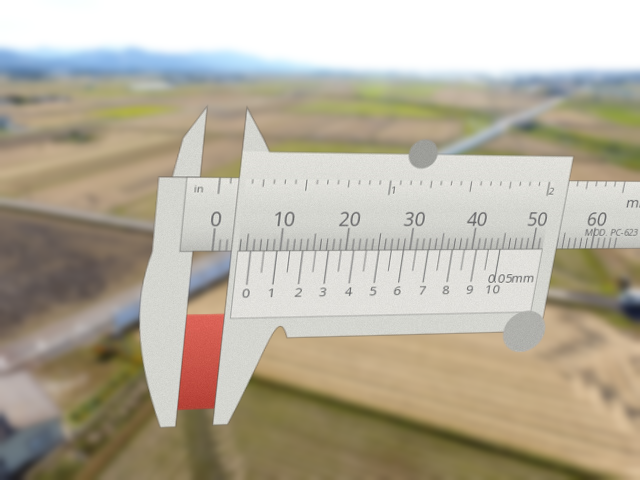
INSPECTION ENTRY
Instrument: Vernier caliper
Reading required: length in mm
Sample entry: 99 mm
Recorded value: 5.6 mm
